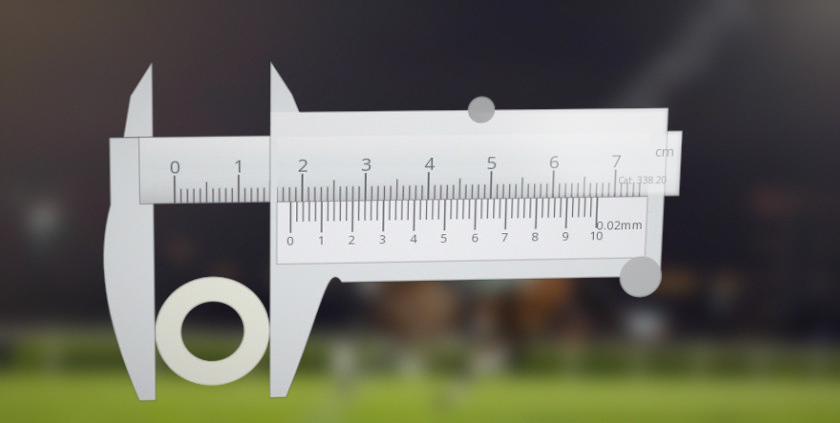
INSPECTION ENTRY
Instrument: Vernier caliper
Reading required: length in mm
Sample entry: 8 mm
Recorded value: 18.2 mm
